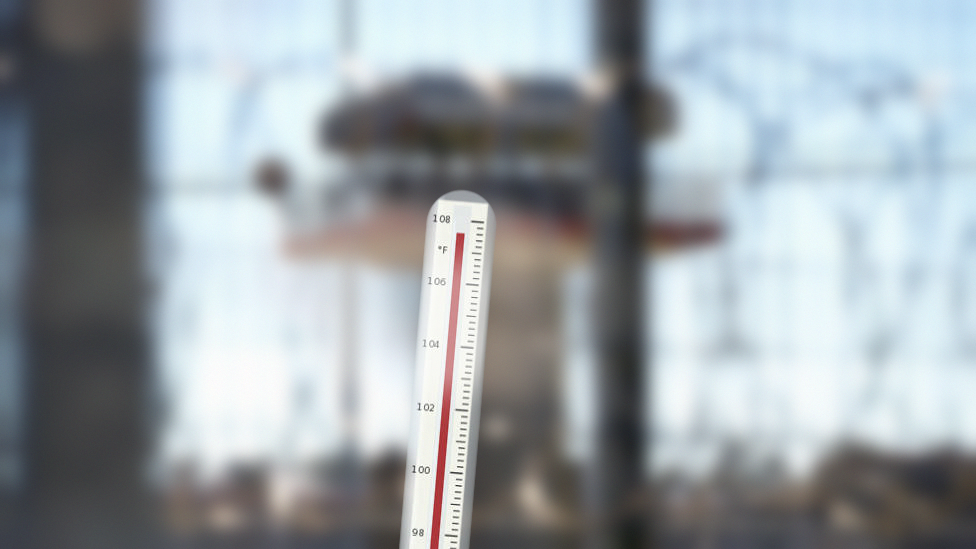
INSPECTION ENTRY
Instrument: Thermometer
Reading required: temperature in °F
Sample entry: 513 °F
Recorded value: 107.6 °F
